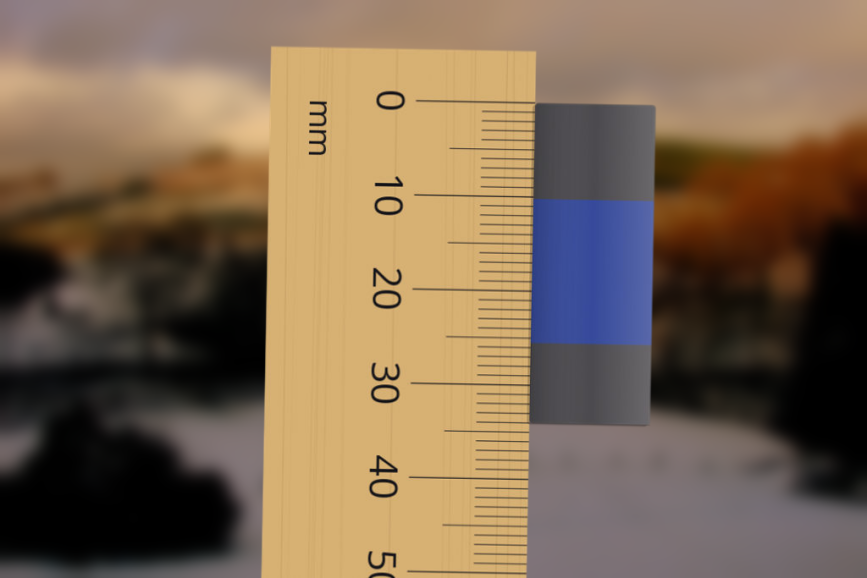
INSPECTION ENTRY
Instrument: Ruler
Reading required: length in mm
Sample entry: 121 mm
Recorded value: 34 mm
